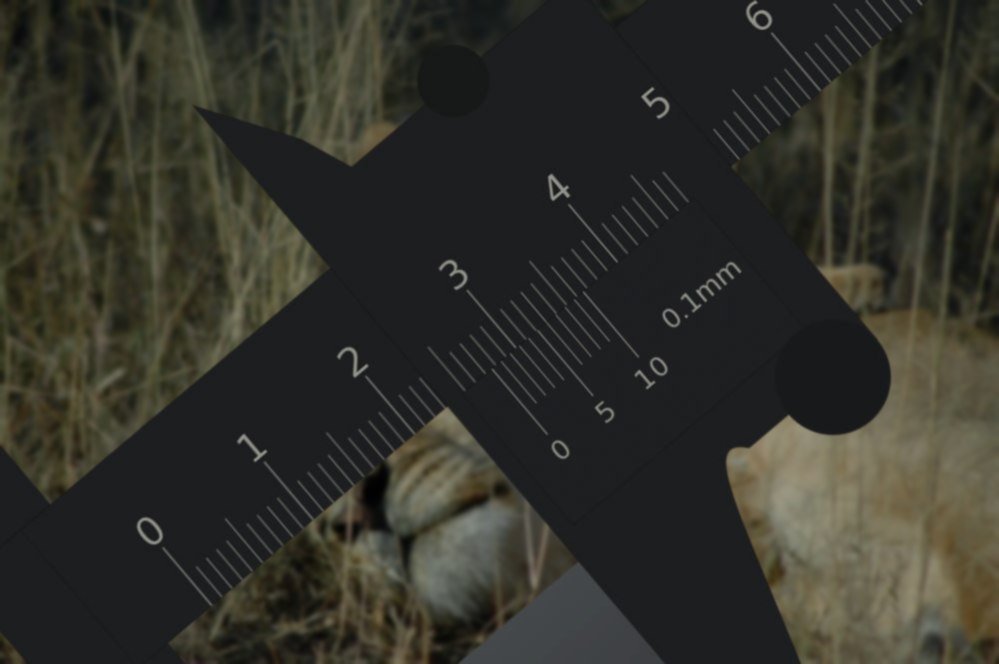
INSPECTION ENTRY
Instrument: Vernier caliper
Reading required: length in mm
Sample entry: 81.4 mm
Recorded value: 27.6 mm
